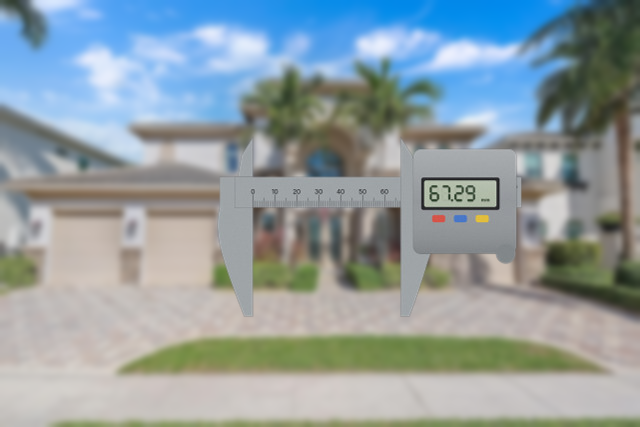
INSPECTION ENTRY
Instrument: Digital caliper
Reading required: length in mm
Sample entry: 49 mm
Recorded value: 67.29 mm
